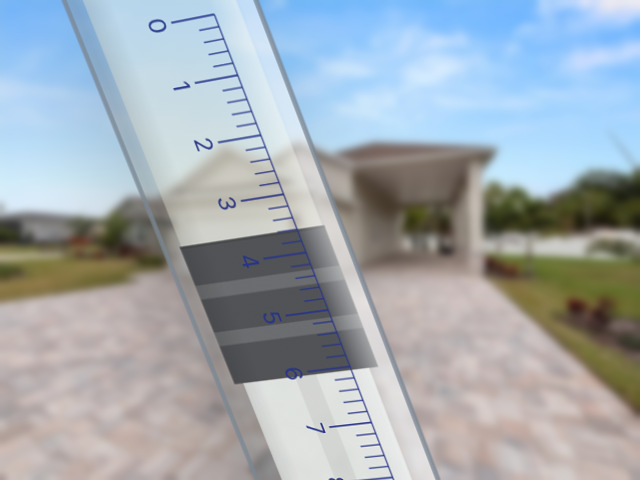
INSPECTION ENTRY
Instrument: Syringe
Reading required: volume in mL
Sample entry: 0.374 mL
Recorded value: 3.6 mL
